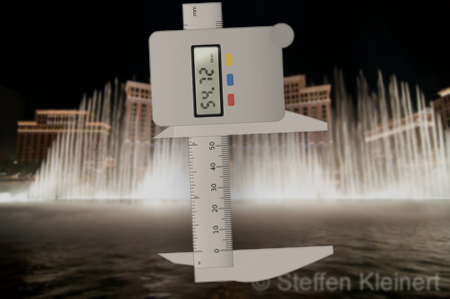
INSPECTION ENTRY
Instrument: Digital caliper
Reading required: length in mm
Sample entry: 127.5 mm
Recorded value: 54.72 mm
